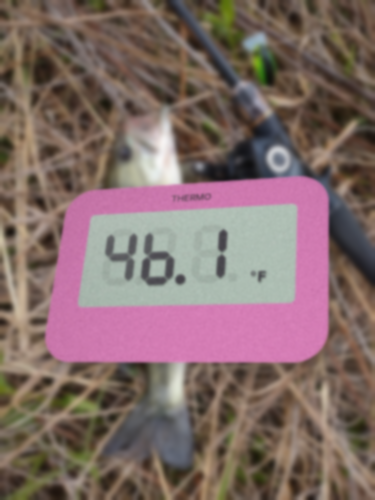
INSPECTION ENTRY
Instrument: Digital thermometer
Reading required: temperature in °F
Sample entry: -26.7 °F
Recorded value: 46.1 °F
